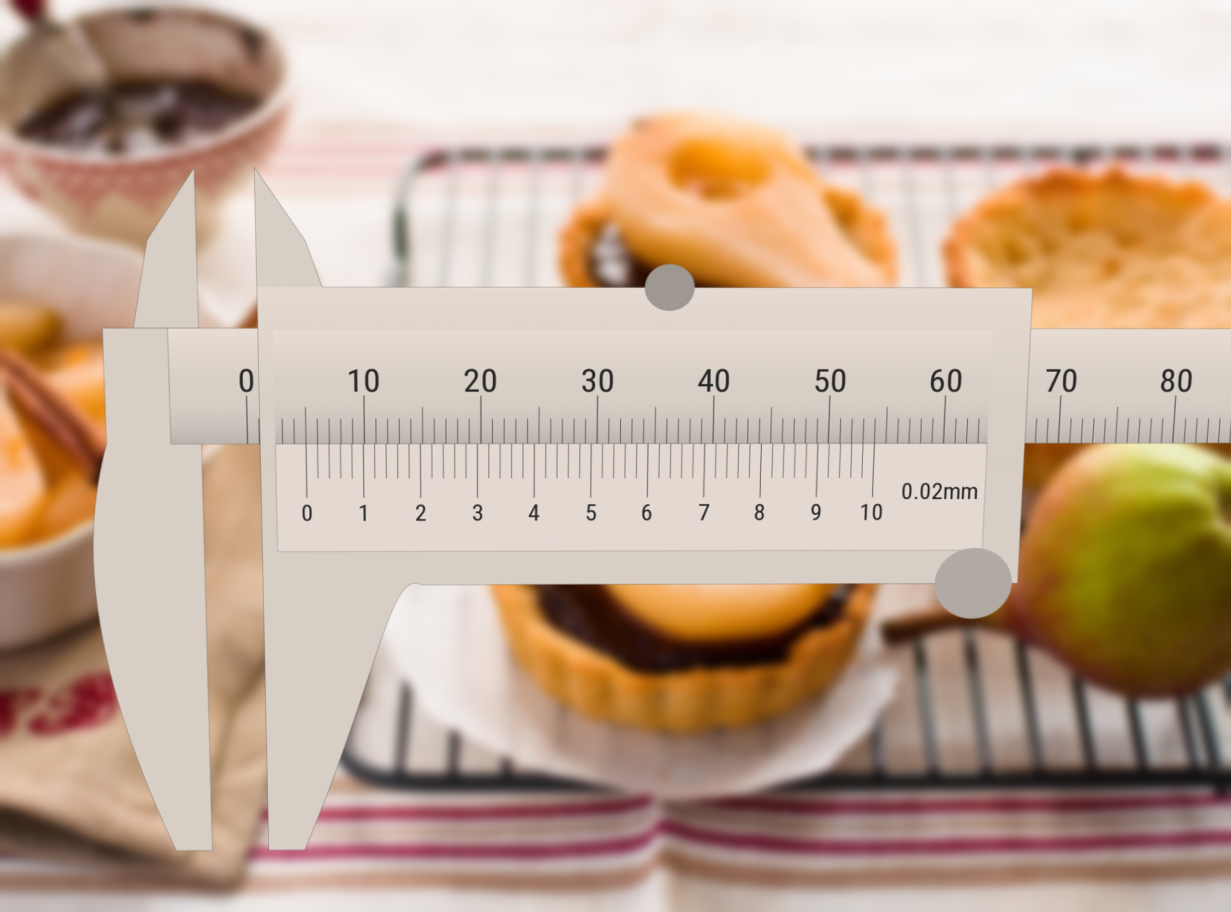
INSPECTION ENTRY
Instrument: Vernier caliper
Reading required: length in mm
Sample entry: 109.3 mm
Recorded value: 5.0 mm
